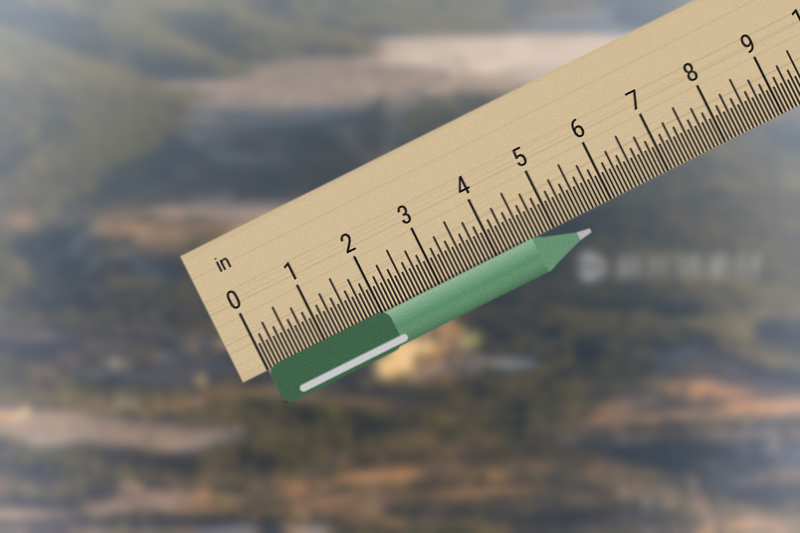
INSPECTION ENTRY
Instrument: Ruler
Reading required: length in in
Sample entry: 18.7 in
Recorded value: 5.5 in
